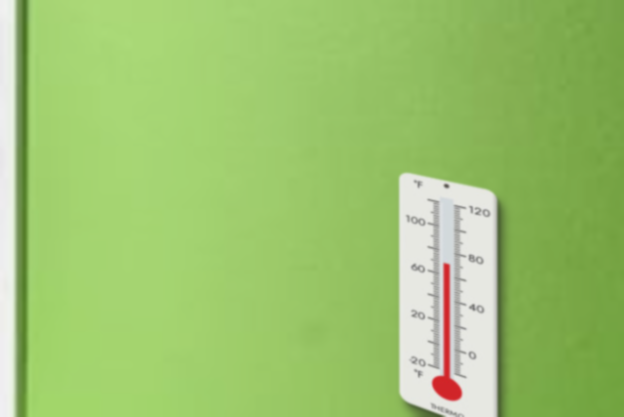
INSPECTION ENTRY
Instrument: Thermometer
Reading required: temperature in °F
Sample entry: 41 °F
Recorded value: 70 °F
